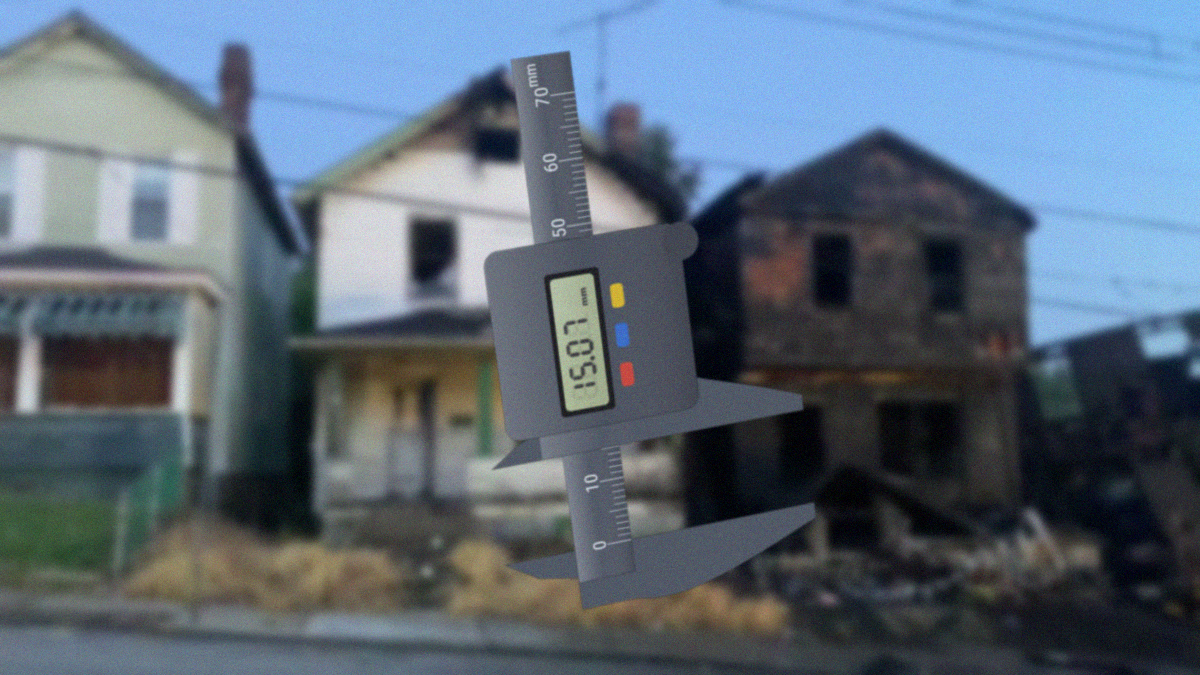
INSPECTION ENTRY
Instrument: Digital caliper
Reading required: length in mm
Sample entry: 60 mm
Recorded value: 15.07 mm
